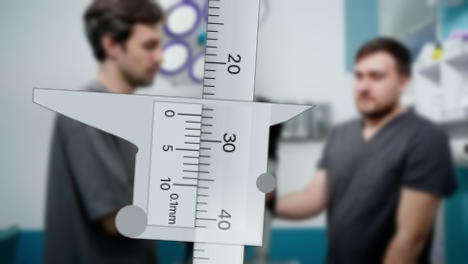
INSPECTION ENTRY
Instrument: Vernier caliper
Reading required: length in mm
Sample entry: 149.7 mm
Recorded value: 26.8 mm
